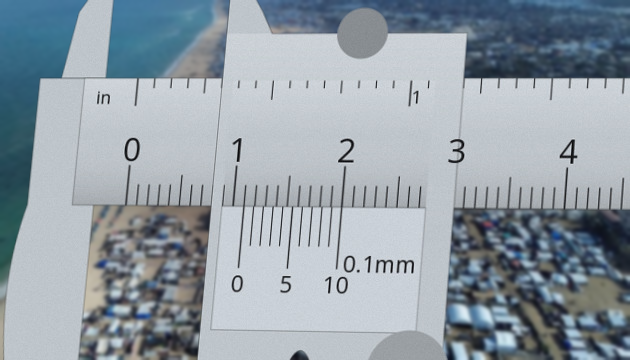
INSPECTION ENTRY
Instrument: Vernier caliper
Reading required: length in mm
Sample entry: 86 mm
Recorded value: 11.0 mm
